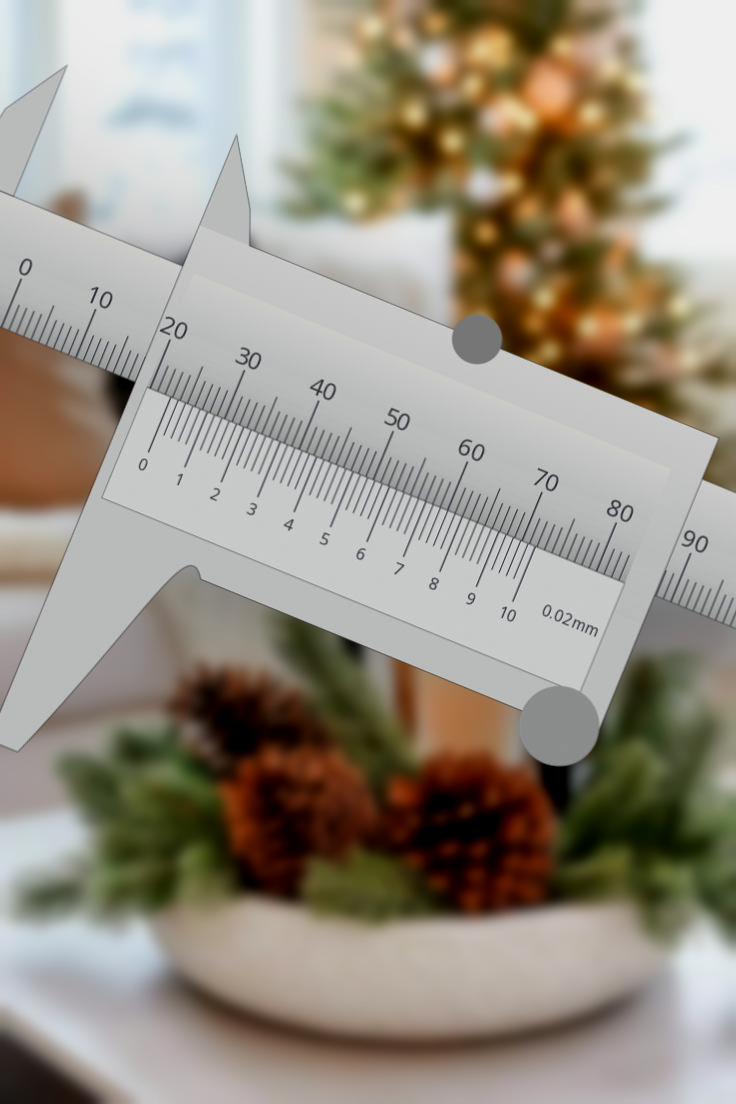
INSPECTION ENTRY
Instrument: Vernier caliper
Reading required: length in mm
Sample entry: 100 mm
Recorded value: 22.8 mm
